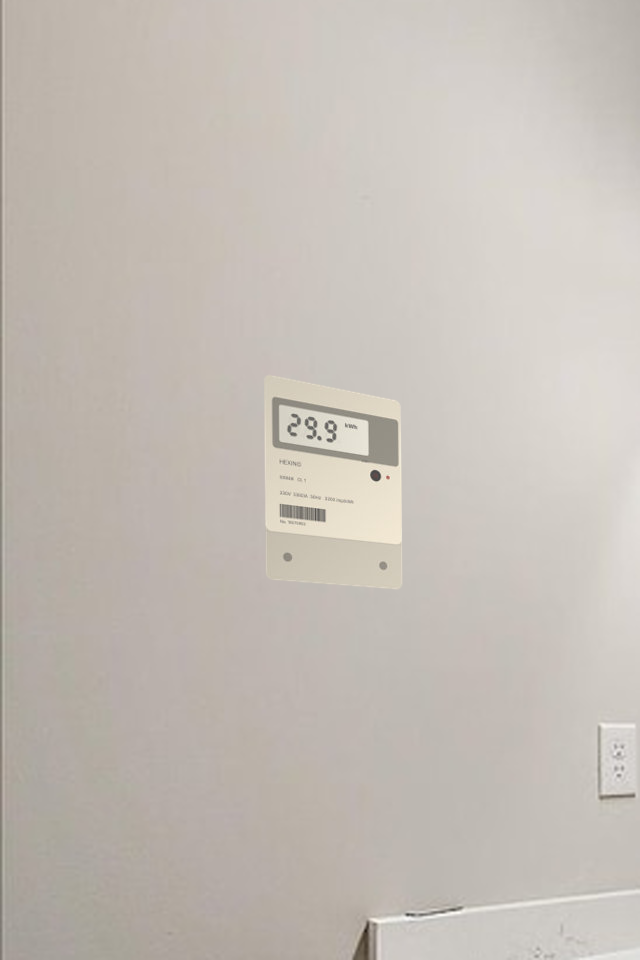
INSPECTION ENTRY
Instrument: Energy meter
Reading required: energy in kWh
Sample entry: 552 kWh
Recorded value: 29.9 kWh
